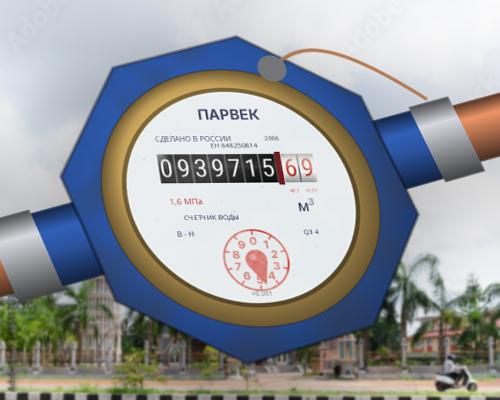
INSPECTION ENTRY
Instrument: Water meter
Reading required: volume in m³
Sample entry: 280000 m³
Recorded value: 939715.694 m³
